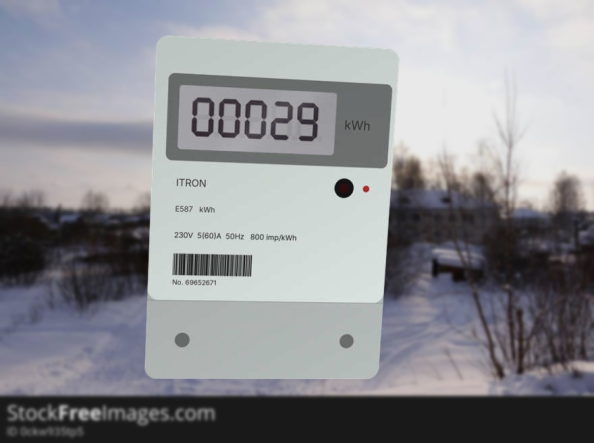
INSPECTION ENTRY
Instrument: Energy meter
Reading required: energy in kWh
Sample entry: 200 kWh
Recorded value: 29 kWh
